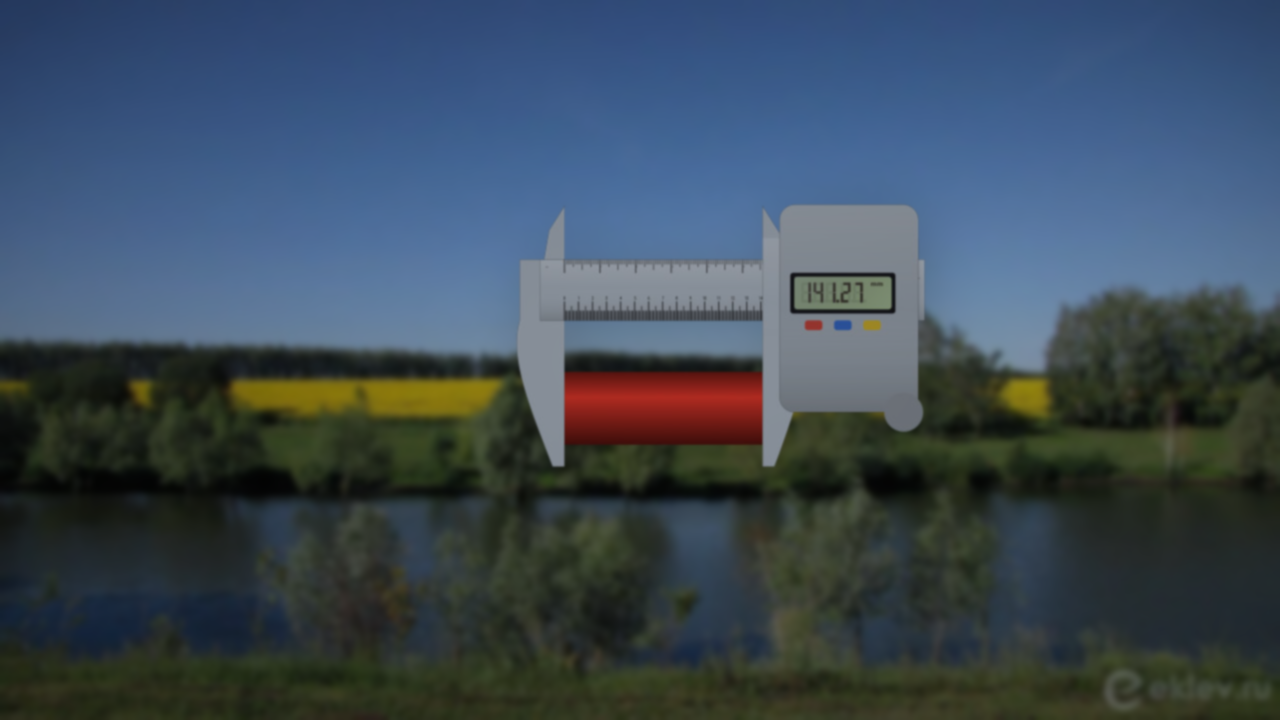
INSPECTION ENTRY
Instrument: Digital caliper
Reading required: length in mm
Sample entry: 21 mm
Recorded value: 141.27 mm
